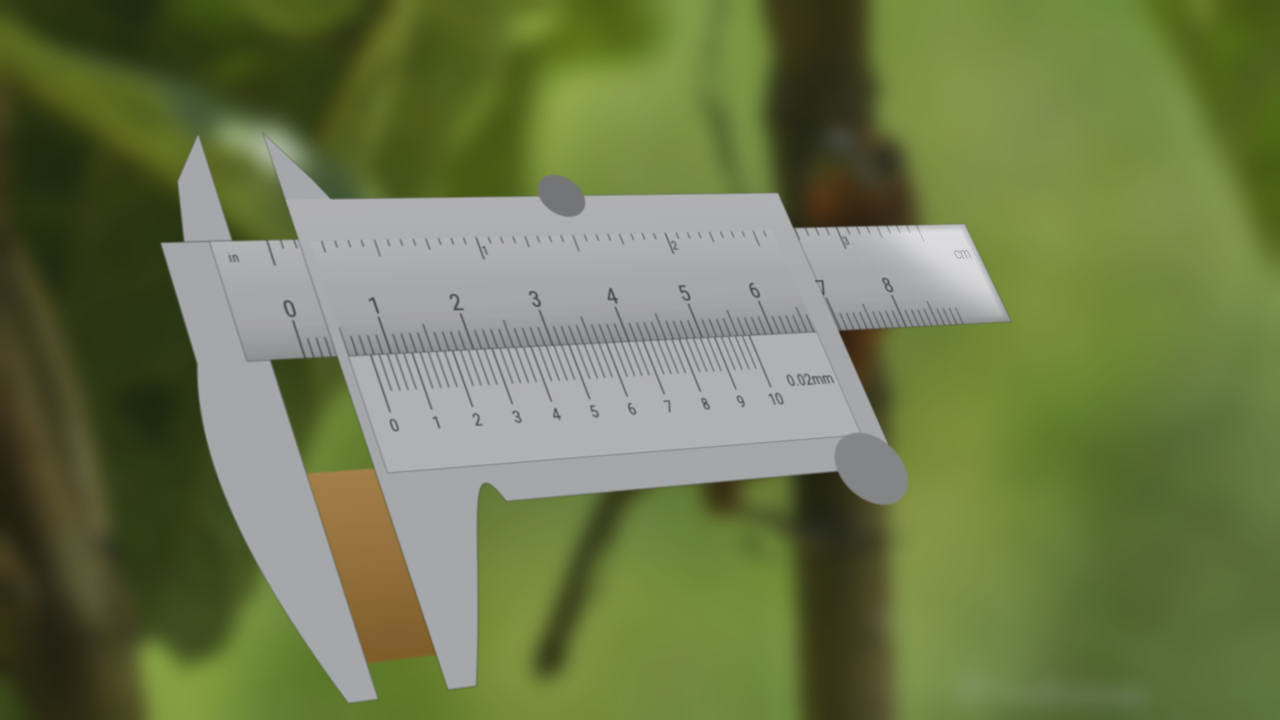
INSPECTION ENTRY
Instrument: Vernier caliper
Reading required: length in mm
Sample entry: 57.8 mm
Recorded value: 7.6 mm
